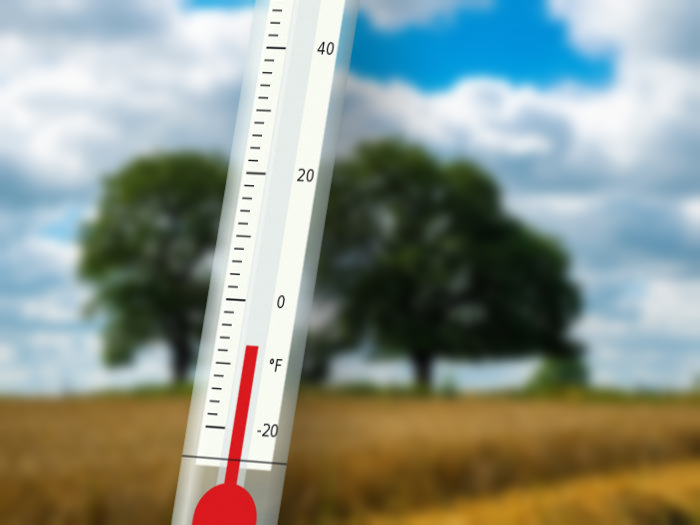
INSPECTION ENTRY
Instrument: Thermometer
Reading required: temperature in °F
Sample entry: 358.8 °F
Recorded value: -7 °F
